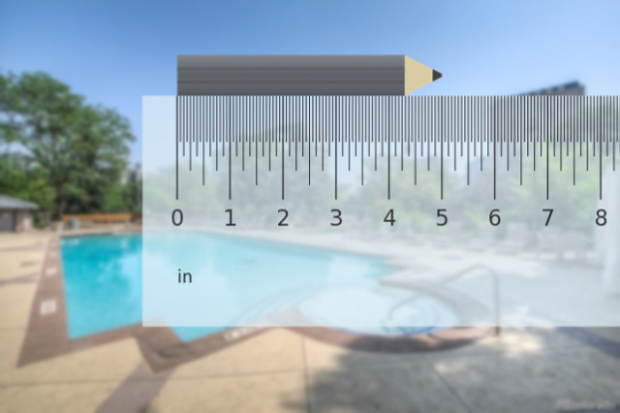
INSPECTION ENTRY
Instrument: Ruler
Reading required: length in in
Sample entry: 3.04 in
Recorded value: 5 in
